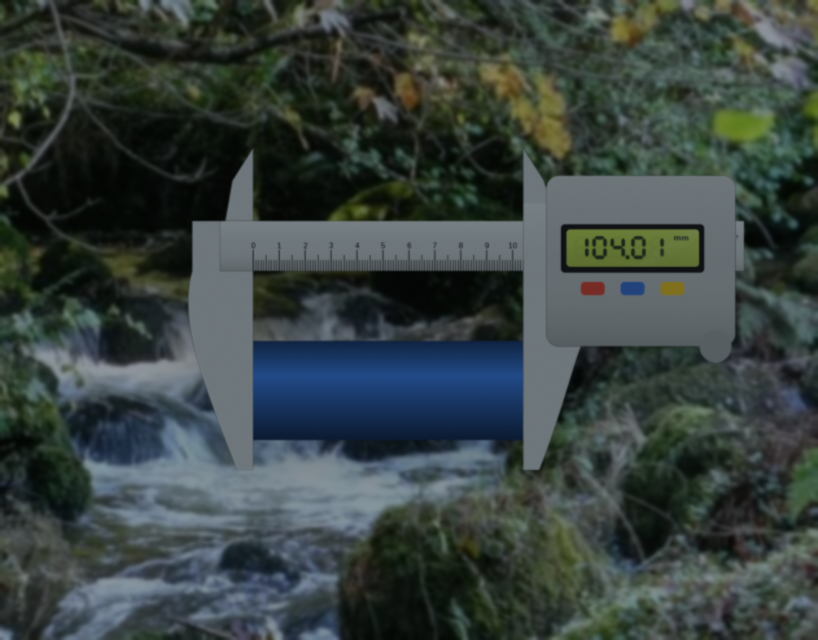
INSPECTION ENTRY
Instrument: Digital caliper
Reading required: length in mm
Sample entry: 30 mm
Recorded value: 104.01 mm
